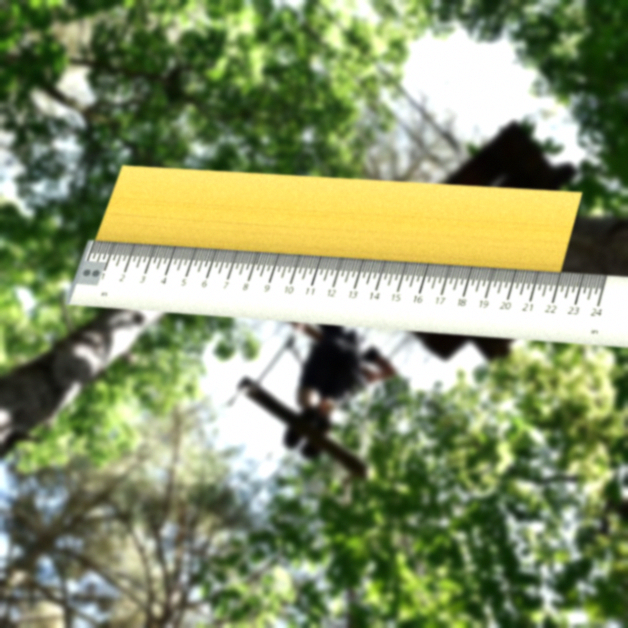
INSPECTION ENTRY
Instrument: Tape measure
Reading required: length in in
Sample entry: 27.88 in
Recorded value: 22 in
